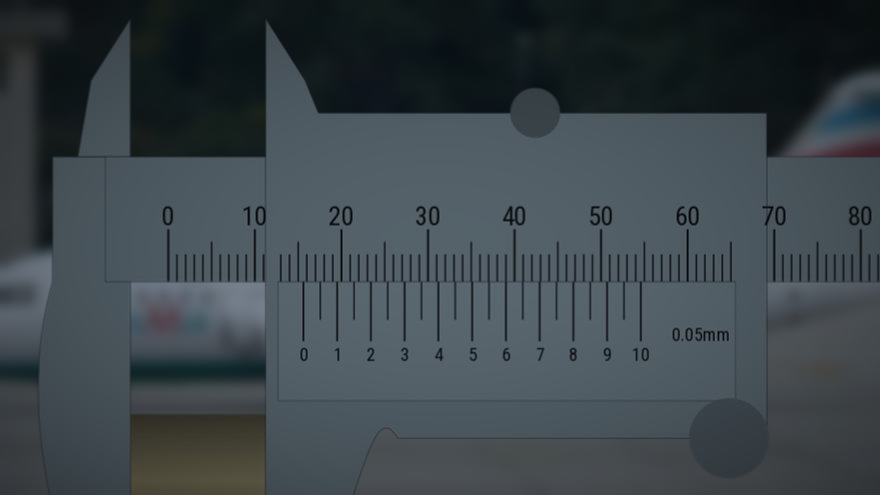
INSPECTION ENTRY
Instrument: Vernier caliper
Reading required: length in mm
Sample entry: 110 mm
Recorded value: 15.6 mm
